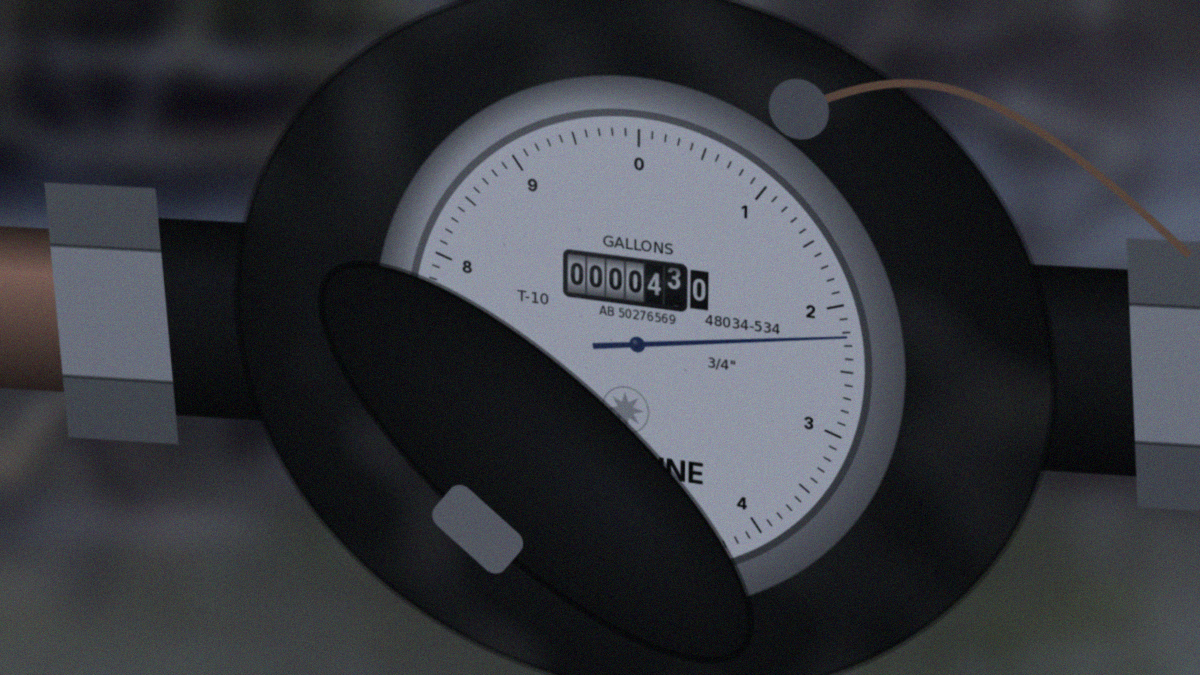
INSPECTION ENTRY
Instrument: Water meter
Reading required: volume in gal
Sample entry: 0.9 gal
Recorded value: 432.2 gal
